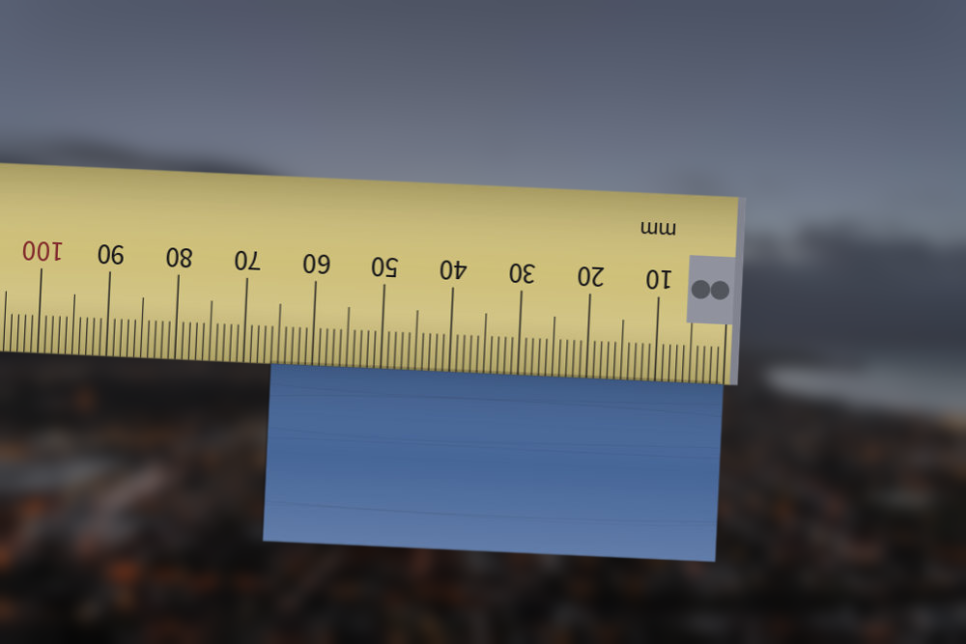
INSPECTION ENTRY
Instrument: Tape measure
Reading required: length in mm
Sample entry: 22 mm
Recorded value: 66 mm
